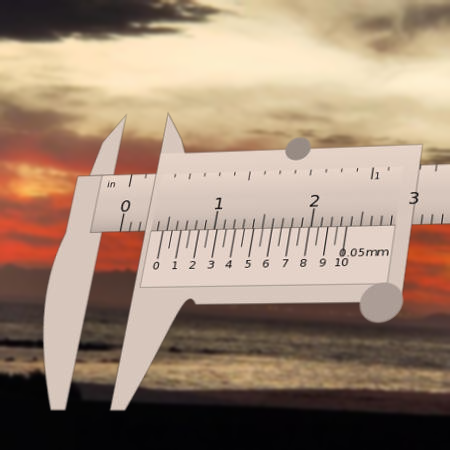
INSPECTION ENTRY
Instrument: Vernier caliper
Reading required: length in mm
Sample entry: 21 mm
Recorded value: 4.6 mm
